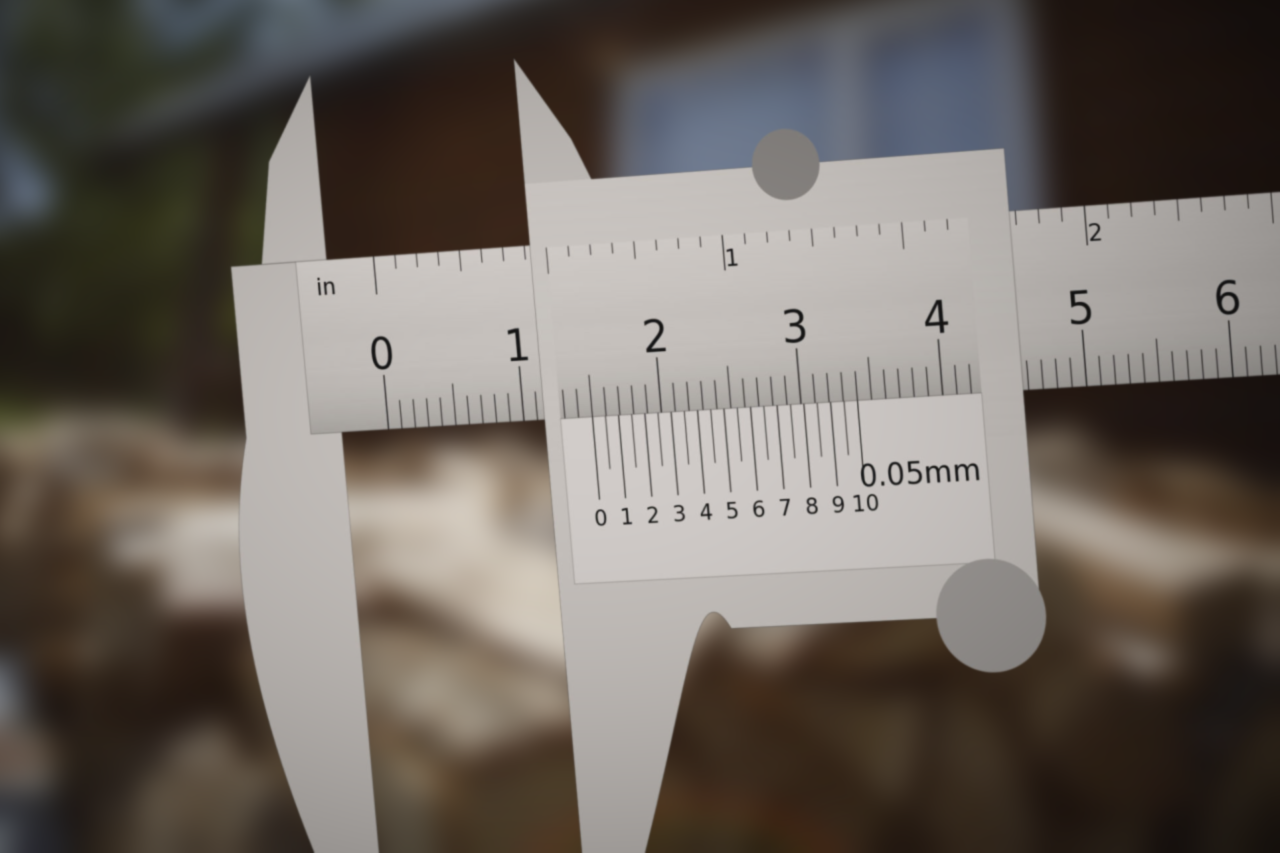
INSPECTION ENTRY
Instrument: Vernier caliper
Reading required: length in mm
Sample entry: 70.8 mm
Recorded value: 15.0 mm
